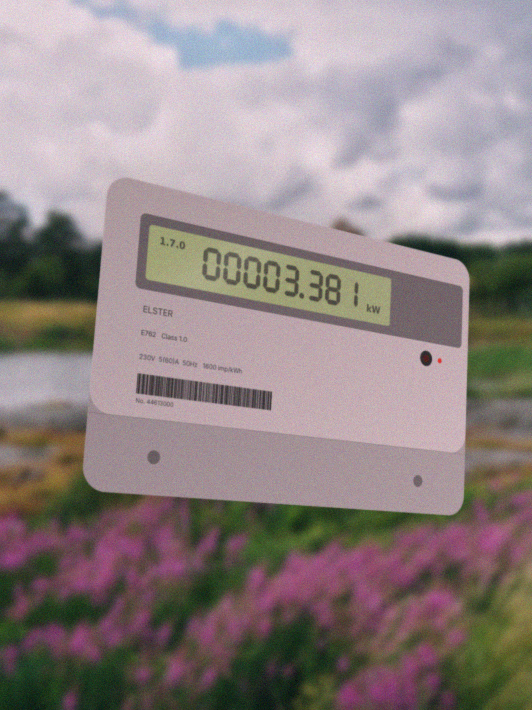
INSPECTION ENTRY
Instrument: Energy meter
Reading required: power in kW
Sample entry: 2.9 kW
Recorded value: 3.381 kW
